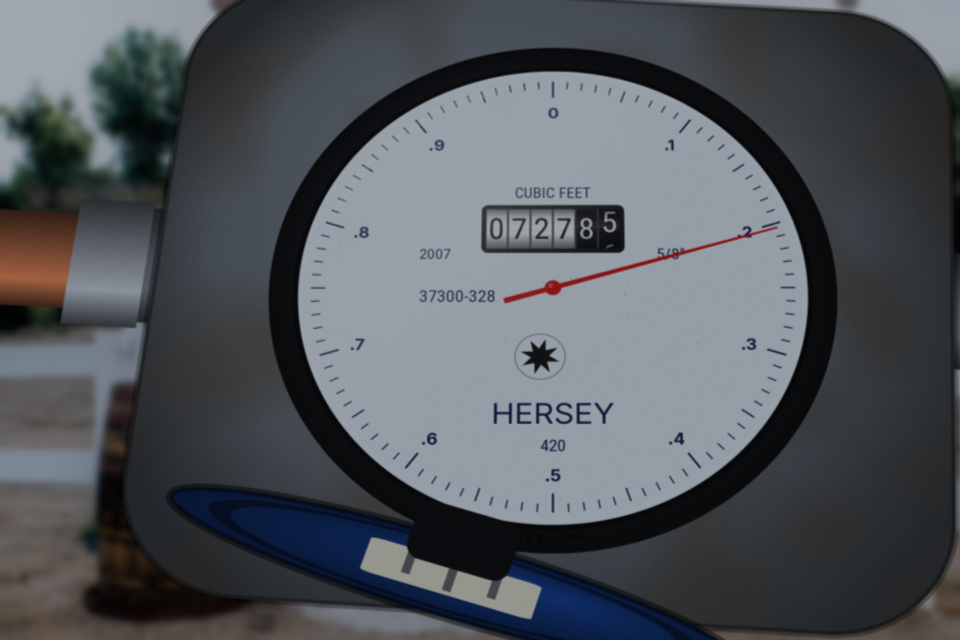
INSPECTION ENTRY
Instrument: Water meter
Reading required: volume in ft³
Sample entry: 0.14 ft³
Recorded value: 72785.20 ft³
